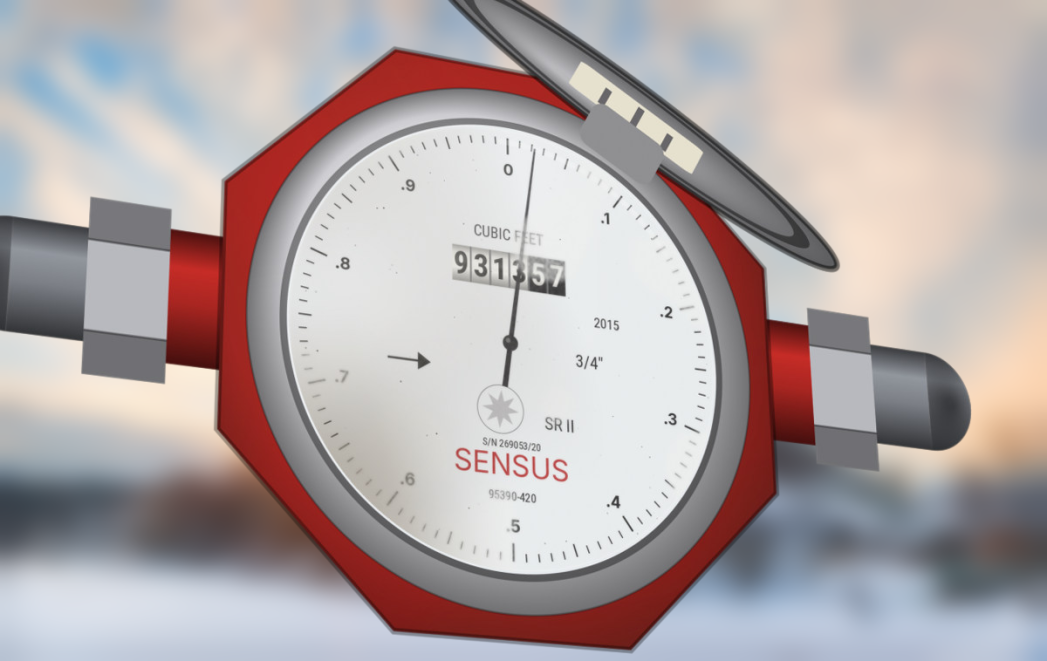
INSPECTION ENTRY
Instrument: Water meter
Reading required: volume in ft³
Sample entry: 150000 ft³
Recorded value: 931357.02 ft³
